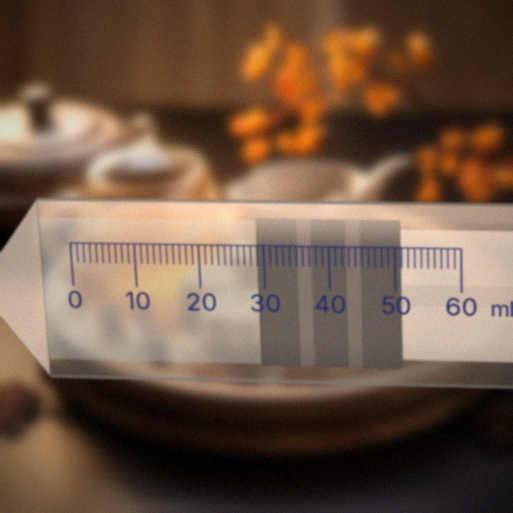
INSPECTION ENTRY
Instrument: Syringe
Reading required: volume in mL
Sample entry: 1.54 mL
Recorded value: 29 mL
